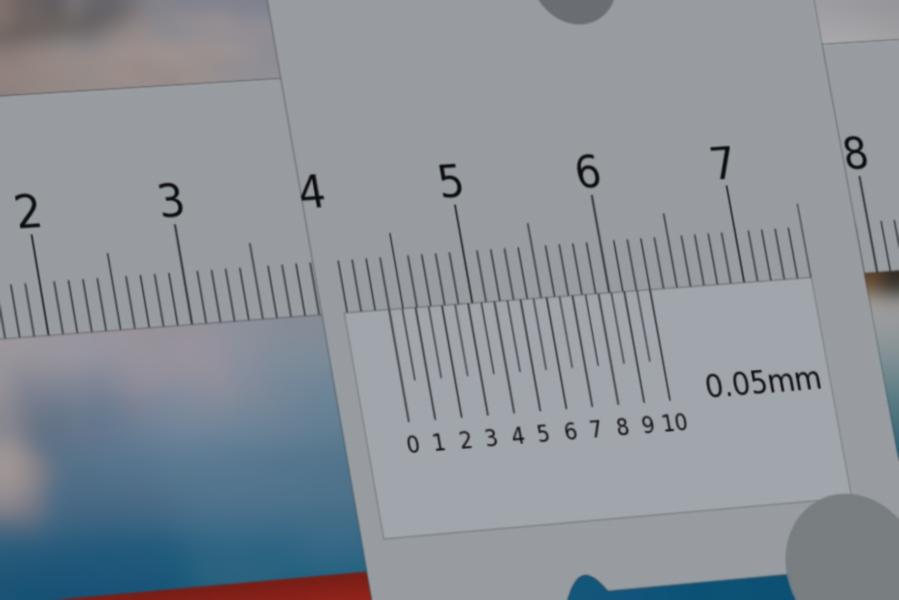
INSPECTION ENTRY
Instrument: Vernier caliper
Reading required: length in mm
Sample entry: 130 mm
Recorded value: 44.0 mm
